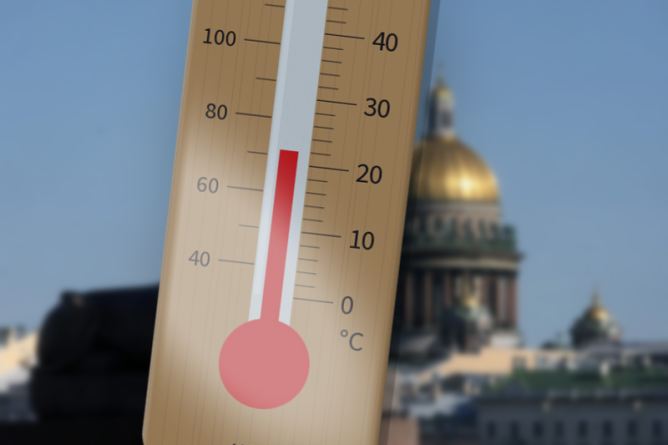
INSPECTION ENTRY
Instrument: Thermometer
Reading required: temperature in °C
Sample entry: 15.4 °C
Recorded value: 22 °C
